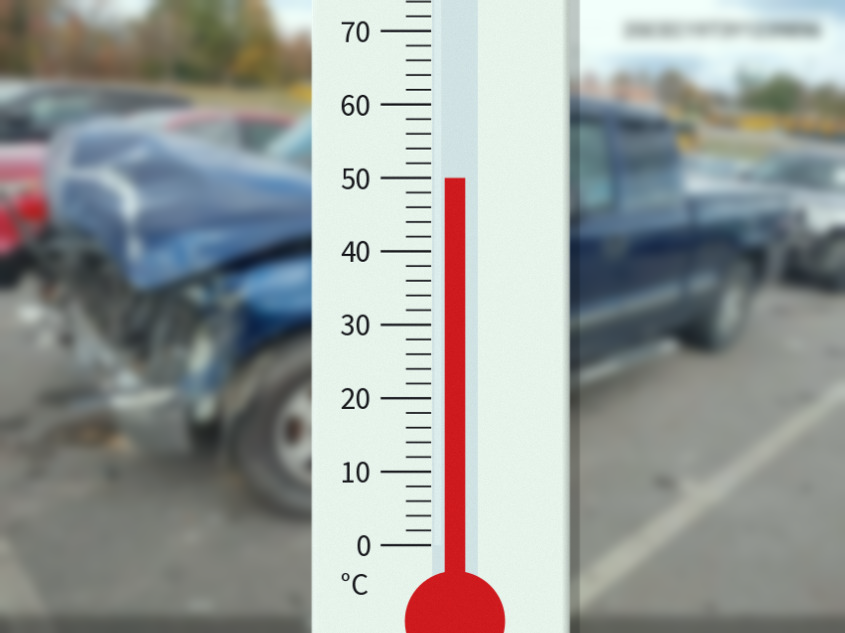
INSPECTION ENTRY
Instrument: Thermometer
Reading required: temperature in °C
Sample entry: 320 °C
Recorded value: 50 °C
